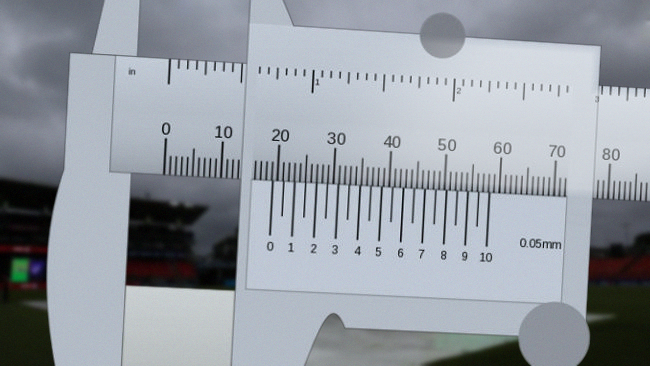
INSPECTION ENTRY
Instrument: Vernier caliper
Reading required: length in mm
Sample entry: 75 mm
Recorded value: 19.2 mm
